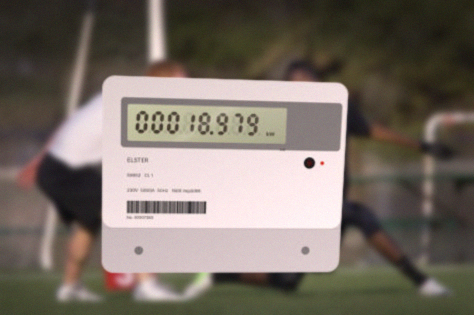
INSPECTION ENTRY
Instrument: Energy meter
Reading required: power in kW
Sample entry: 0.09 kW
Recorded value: 18.979 kW
